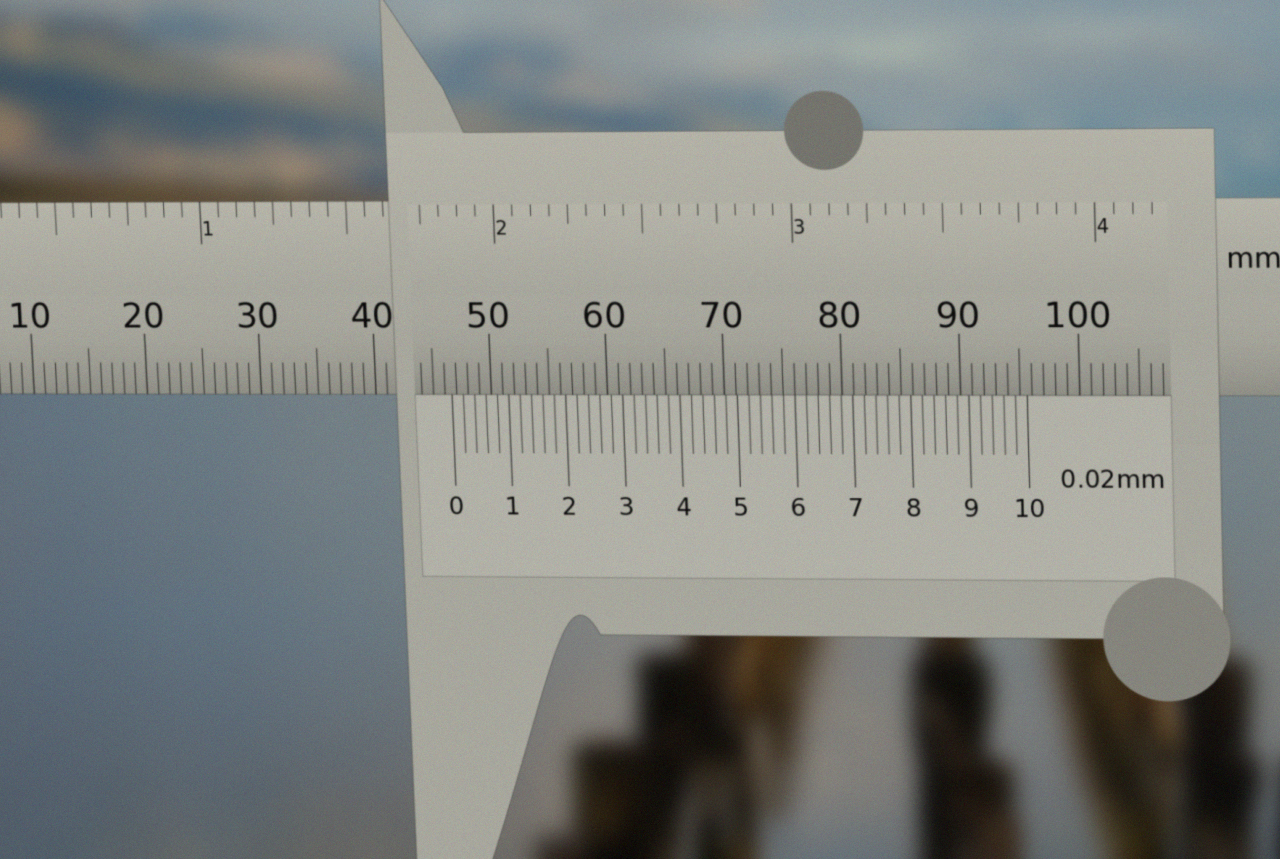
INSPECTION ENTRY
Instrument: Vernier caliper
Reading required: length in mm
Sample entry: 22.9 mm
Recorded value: 46.6 mm
